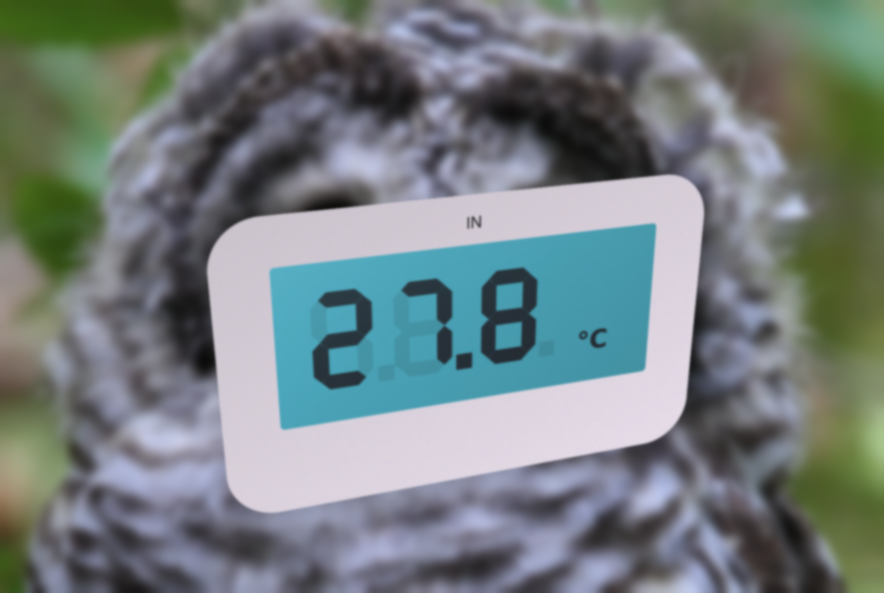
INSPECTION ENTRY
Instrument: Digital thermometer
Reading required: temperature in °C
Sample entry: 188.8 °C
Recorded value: 27.8 °C
